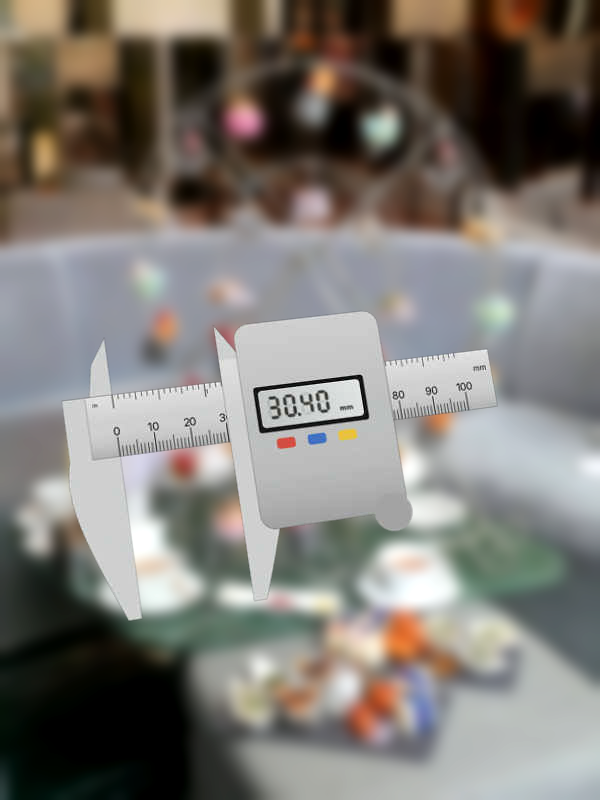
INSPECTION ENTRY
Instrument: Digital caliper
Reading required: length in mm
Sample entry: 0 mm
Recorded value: 30.40 mm
